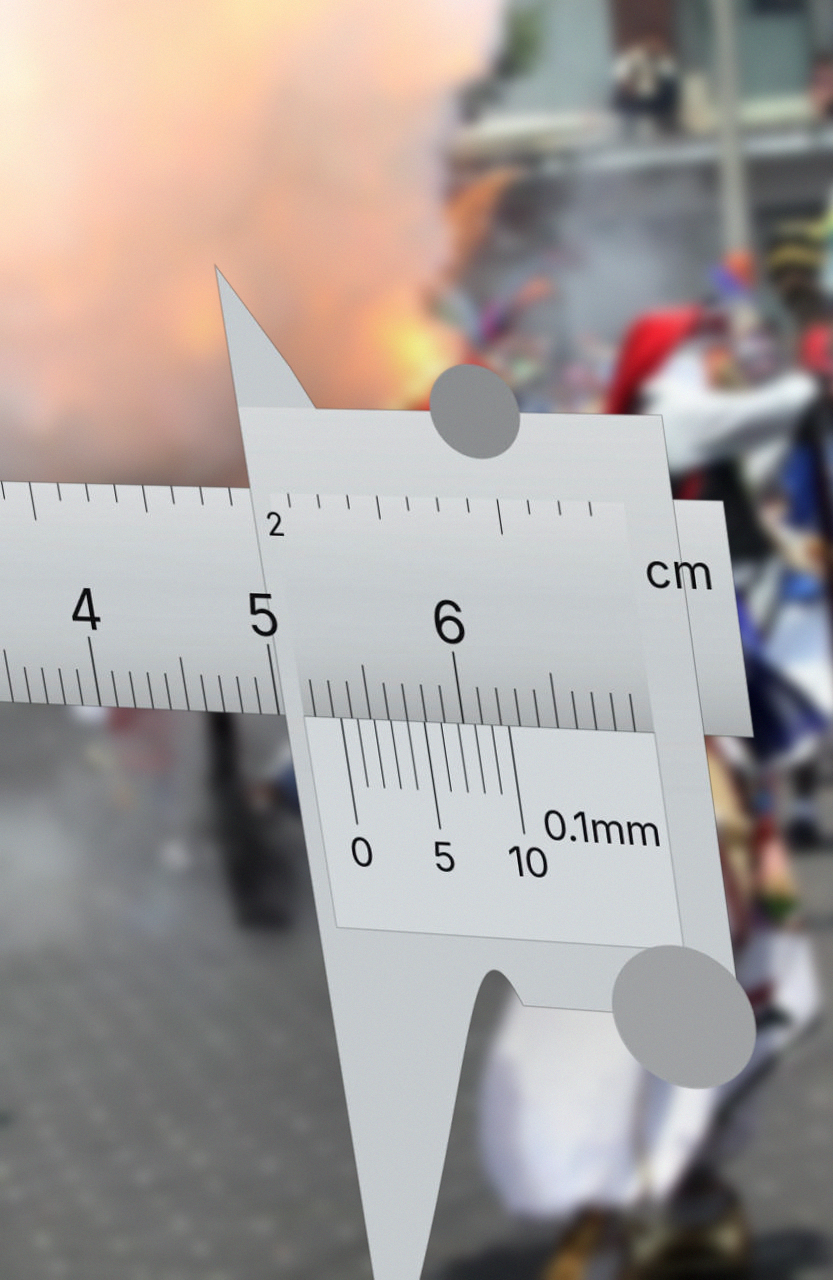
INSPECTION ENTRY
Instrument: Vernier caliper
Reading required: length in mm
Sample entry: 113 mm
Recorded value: 53.4 mm
